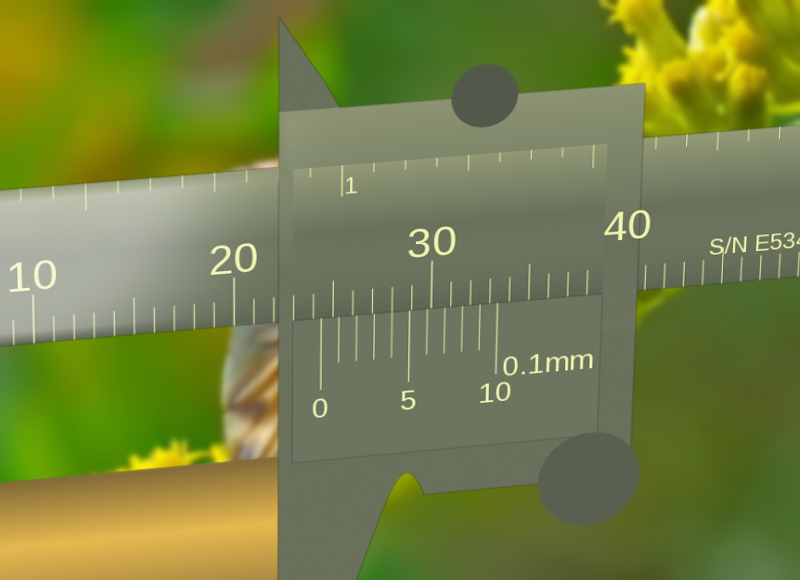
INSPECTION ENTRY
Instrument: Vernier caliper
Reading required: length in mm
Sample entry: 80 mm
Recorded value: 24.4 mm
